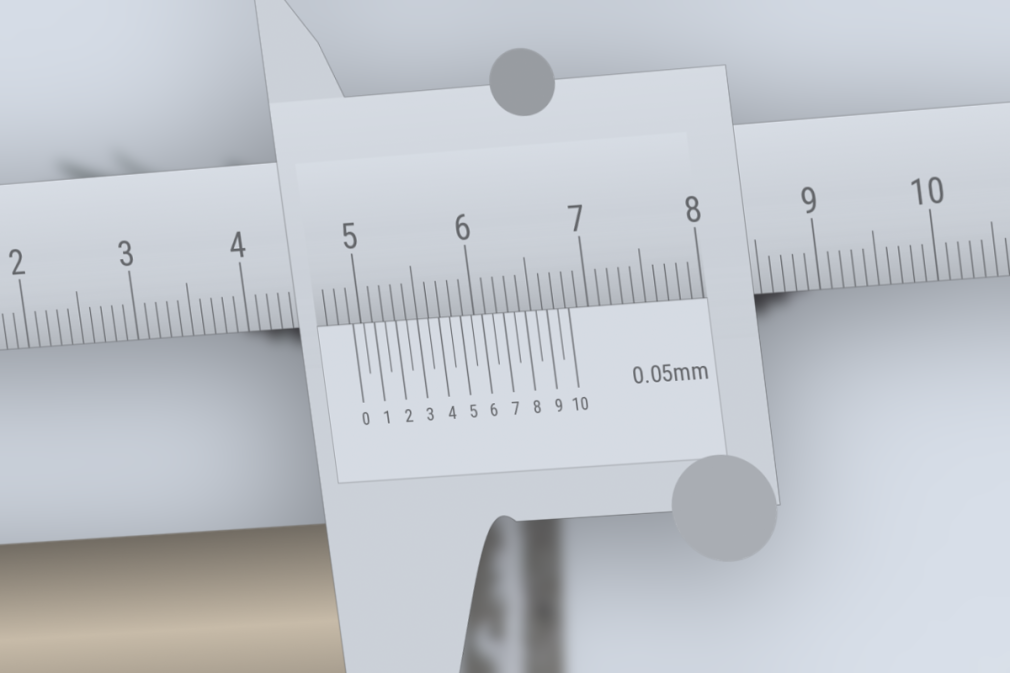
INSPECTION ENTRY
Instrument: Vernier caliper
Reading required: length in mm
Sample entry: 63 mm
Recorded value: 49.3 mm
